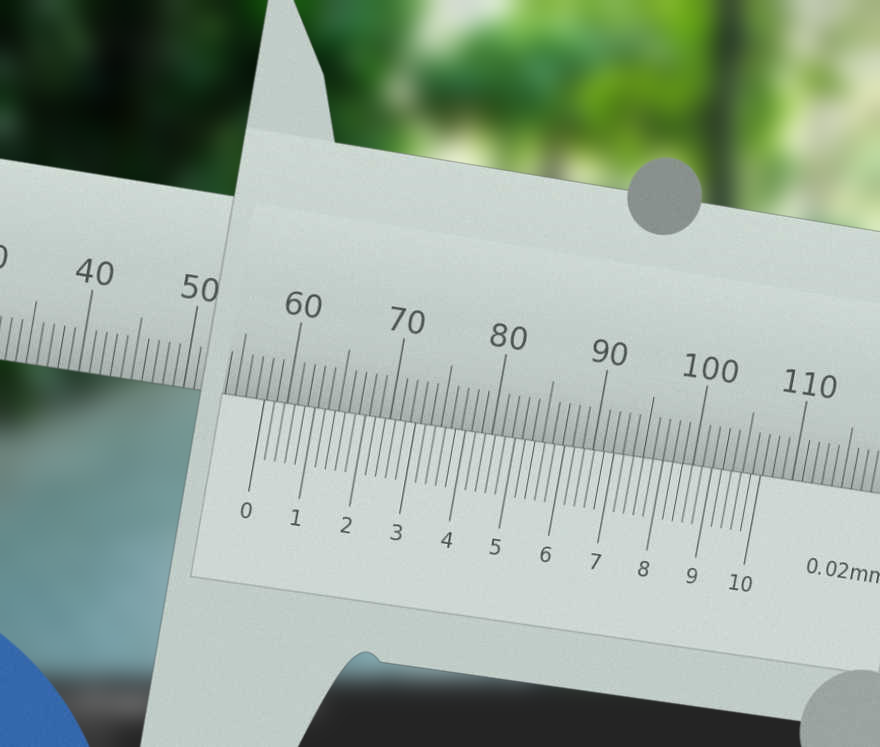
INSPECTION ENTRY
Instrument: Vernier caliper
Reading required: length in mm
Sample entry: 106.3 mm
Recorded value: 57.8 mm
